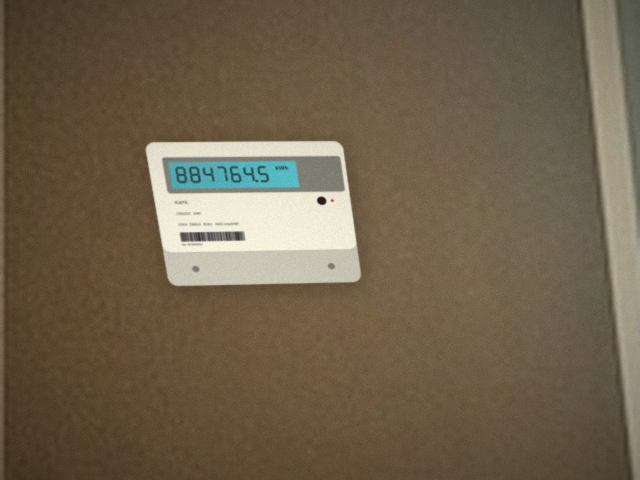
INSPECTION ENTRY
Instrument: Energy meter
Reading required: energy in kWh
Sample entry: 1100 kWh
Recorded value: 884764.5 kWh
